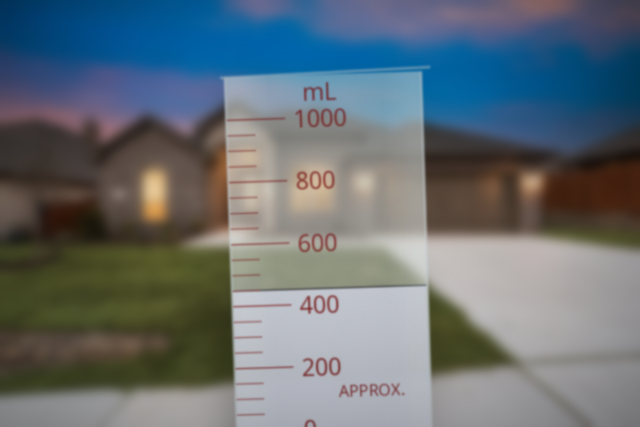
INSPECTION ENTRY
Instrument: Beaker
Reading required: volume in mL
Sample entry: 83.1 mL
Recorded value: 450 mL
